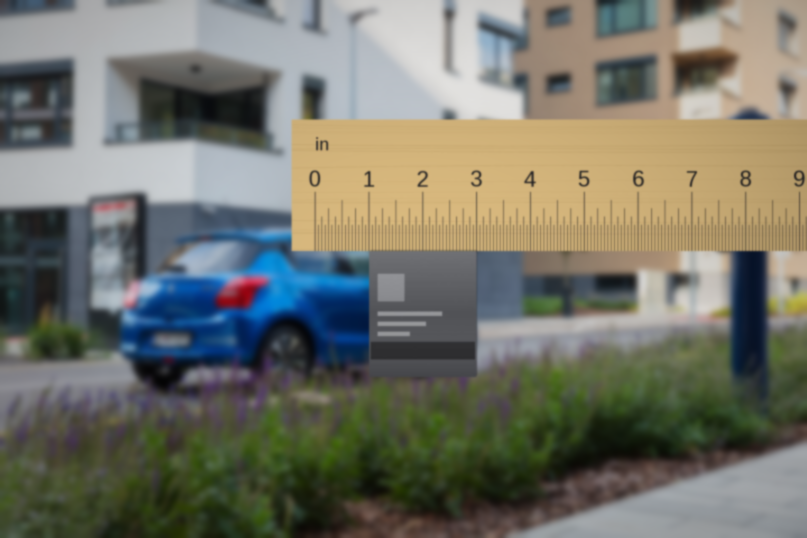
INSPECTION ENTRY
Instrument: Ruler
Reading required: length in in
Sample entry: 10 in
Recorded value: 2 in
